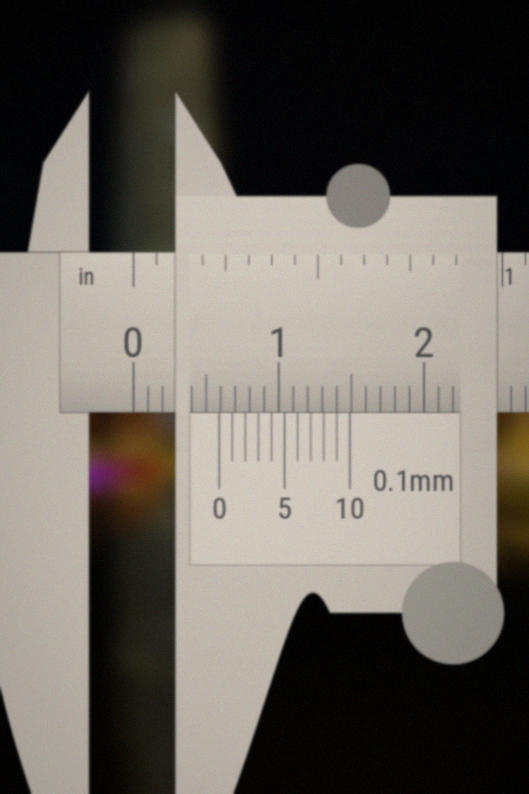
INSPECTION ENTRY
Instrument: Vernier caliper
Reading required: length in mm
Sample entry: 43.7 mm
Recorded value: 5.9 mm
